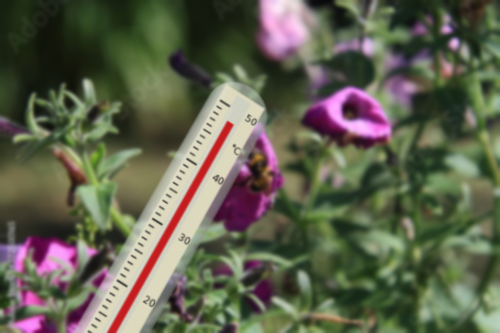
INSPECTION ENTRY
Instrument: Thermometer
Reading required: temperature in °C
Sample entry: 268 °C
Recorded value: 48 °C
